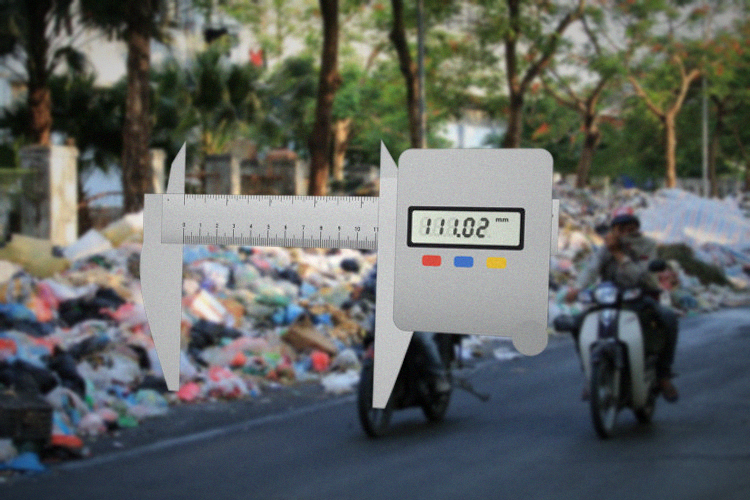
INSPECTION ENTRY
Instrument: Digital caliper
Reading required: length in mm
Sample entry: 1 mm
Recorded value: 111.02 mm
